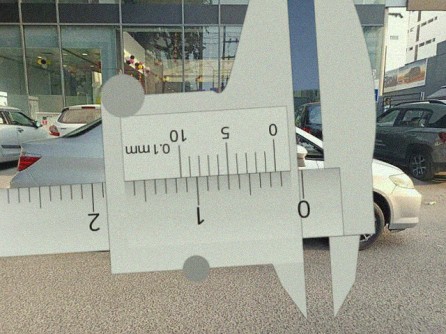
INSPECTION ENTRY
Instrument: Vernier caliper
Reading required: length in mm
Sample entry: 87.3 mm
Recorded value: 2.5 mm
